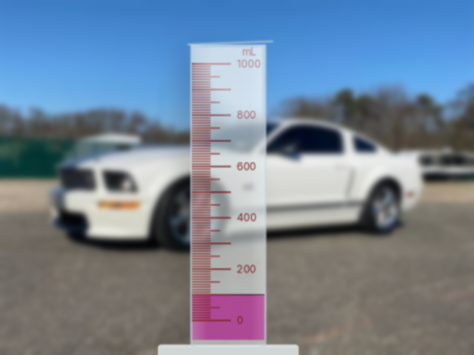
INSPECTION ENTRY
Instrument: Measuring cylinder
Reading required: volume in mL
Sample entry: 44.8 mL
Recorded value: 100 mL
